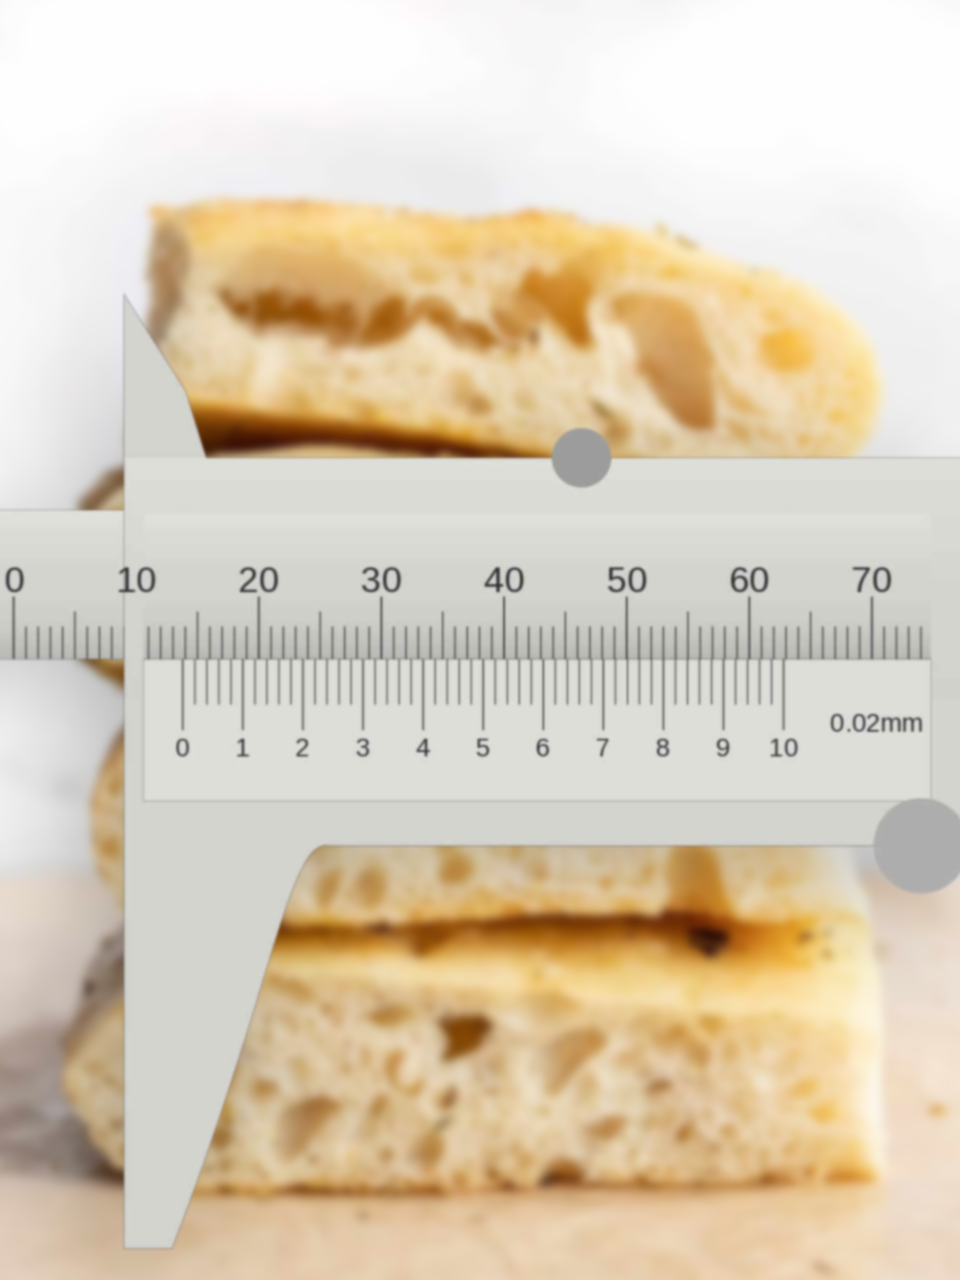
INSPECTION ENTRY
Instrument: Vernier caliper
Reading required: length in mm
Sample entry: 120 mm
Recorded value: 13.8 mm
